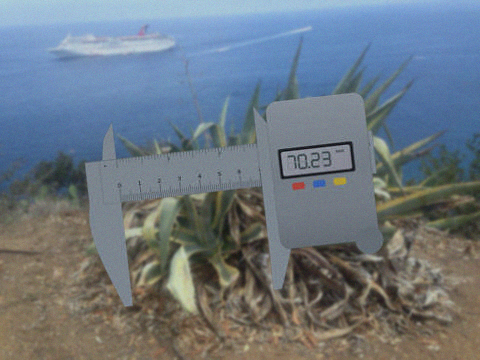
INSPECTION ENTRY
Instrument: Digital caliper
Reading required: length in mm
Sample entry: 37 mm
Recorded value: 70.23 mm
